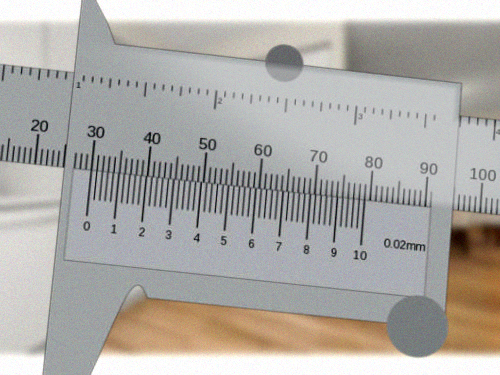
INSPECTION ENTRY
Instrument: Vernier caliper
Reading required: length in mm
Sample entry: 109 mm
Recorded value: 30.0 mm
